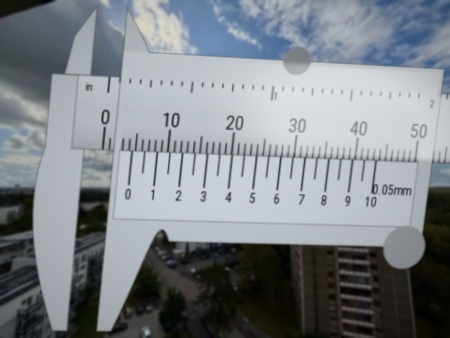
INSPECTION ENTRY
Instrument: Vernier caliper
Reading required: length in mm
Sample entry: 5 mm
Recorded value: 4.5 mm
